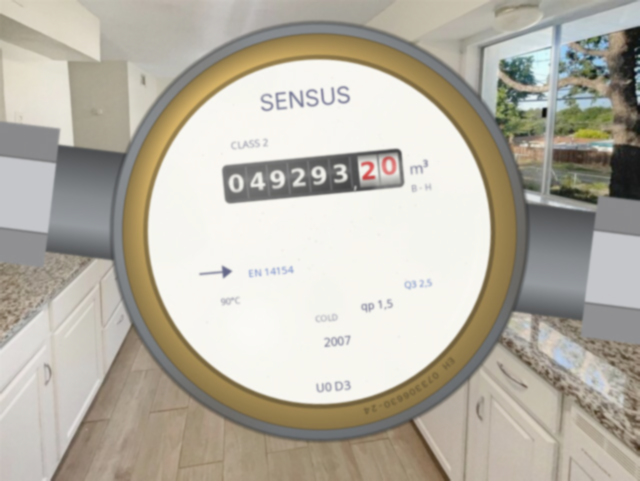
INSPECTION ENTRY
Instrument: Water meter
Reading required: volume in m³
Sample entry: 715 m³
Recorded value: 49293.20 m³
